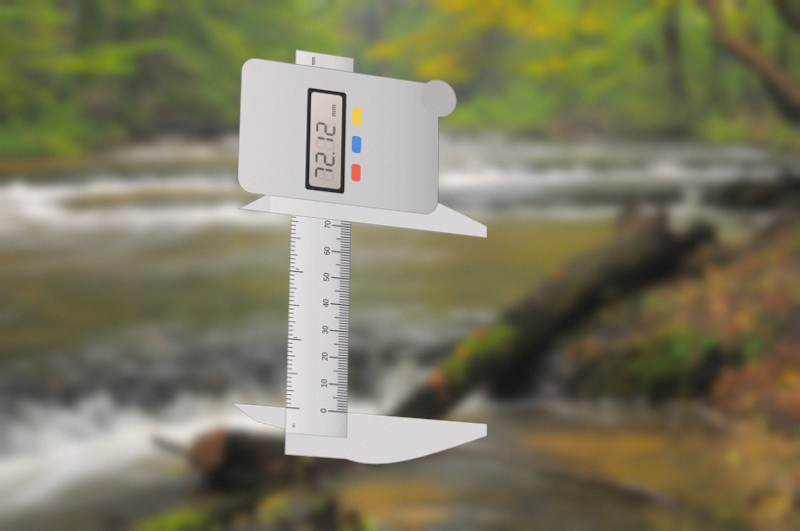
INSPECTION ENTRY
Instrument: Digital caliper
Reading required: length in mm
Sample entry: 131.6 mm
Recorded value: 72.12 mm
